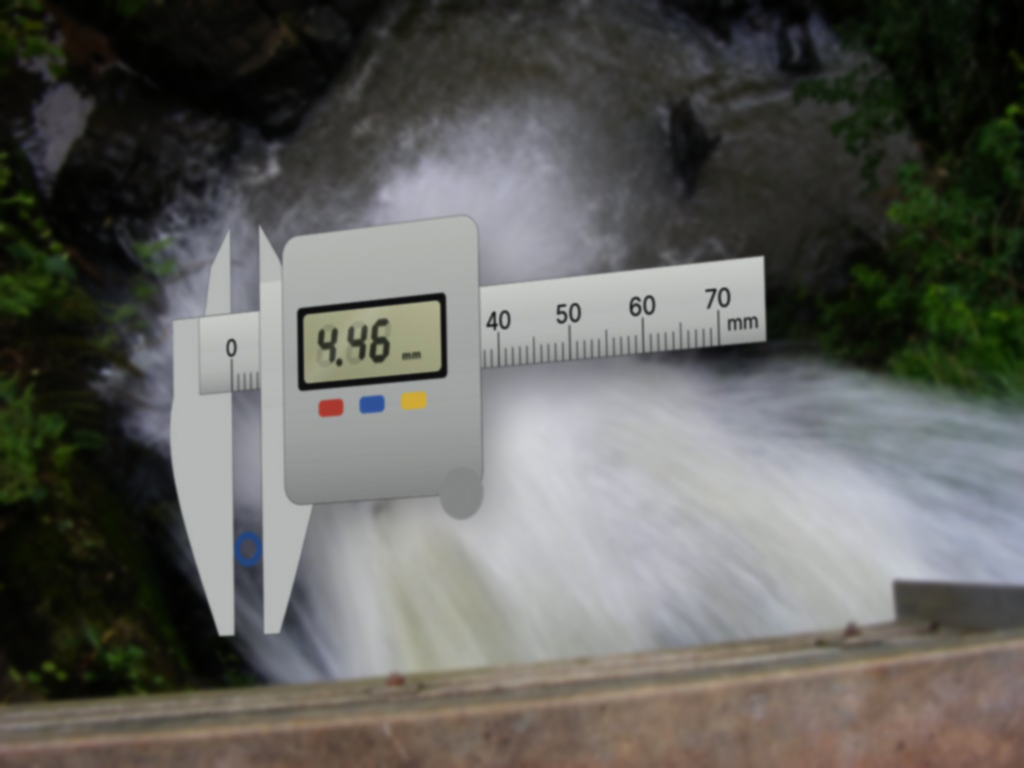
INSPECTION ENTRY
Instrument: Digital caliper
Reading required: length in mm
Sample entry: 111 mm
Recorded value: 4.46 mm
